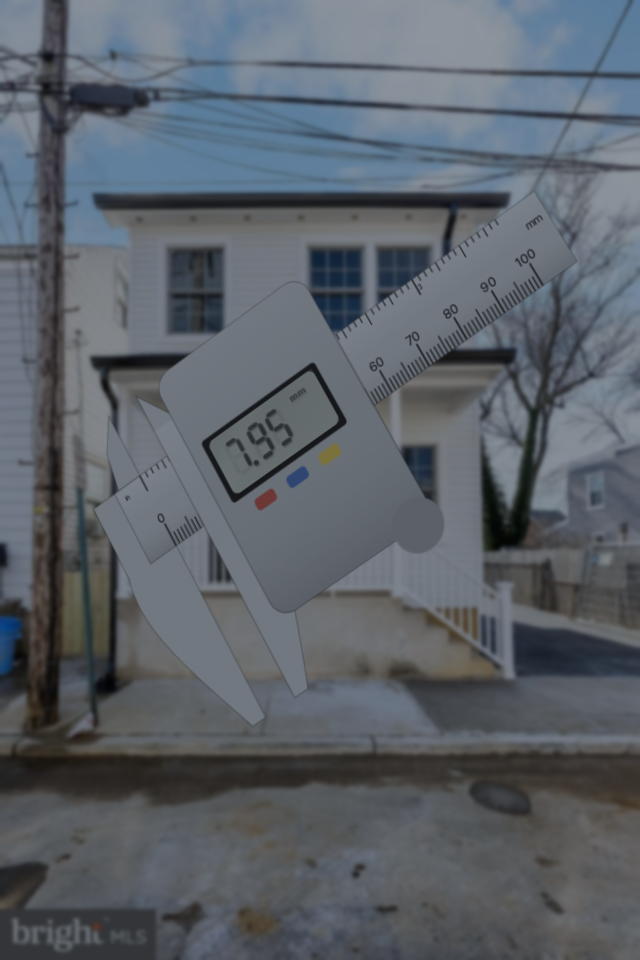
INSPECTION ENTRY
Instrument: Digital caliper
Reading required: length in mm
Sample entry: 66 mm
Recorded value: 7.95 mm
